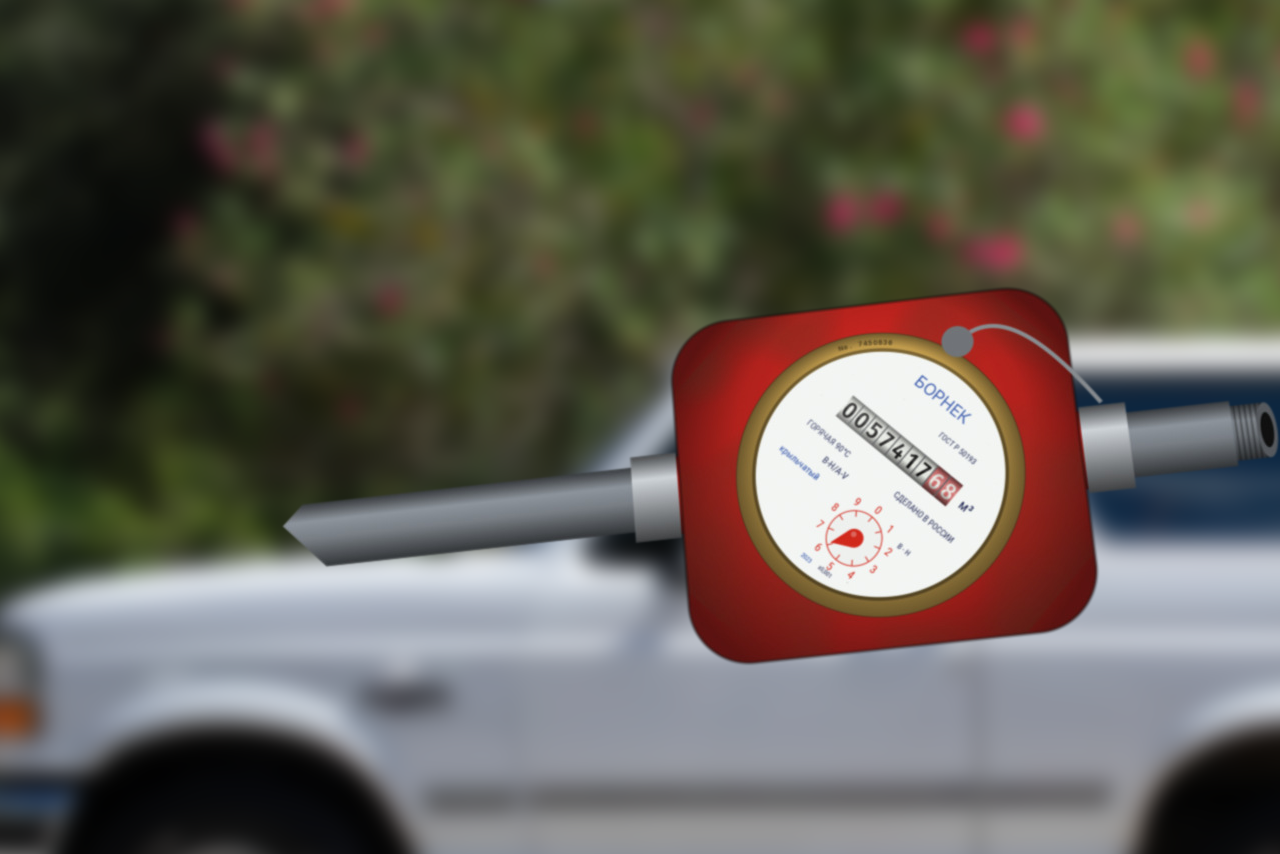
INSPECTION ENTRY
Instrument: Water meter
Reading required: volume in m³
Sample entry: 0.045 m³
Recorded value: 57417.686 m³
